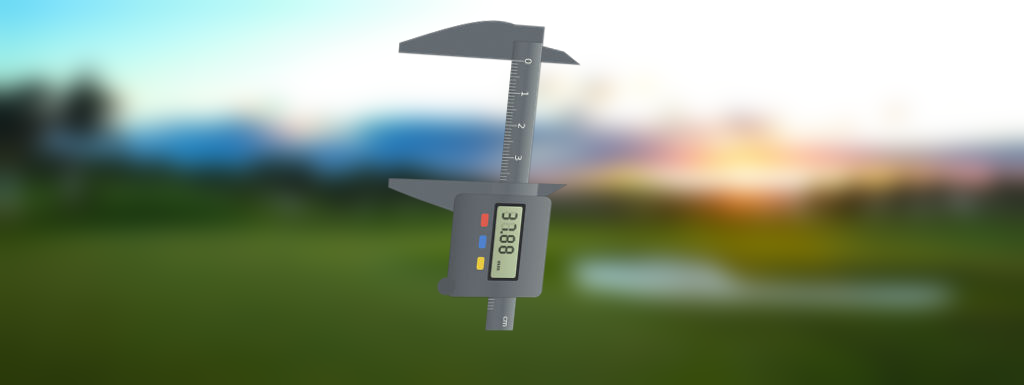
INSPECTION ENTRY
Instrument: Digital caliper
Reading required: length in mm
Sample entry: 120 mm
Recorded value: 37.88 mm
